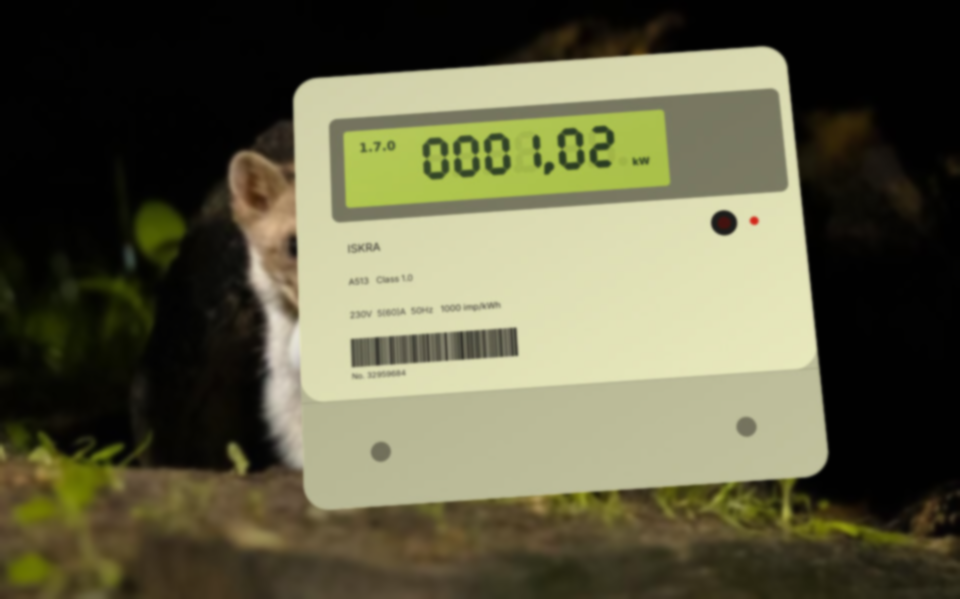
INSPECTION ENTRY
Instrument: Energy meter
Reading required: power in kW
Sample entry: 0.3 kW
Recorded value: 1.02 kW
